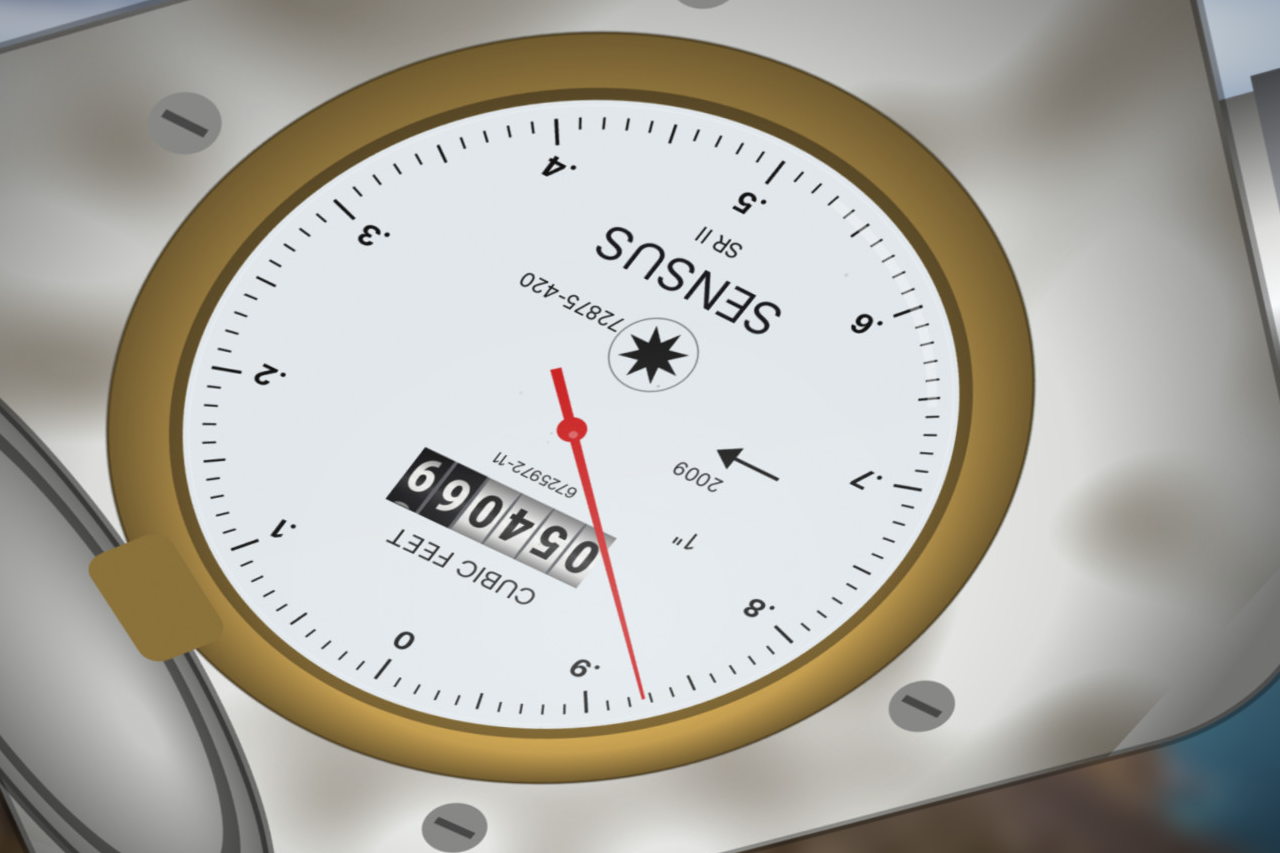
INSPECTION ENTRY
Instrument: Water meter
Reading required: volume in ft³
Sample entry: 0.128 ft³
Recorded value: 54068.87 ft³
